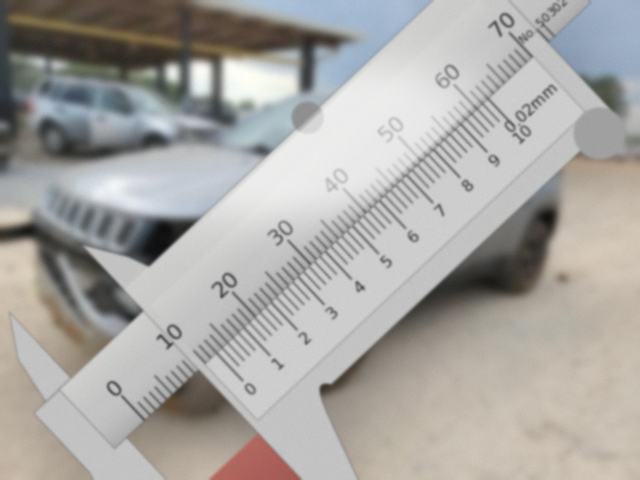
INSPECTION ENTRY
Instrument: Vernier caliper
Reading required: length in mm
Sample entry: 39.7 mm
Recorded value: 13.0 mm
